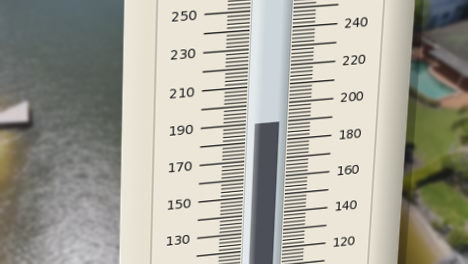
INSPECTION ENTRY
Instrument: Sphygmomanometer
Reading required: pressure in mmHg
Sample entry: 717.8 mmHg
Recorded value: 190 mmHg
